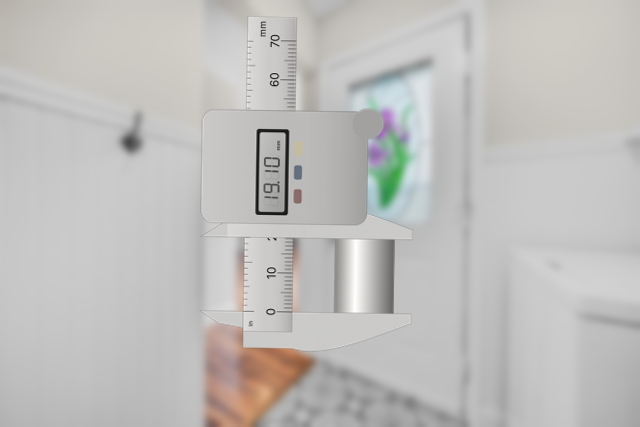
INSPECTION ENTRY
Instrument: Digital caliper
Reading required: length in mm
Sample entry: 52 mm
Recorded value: 19.10 mm
